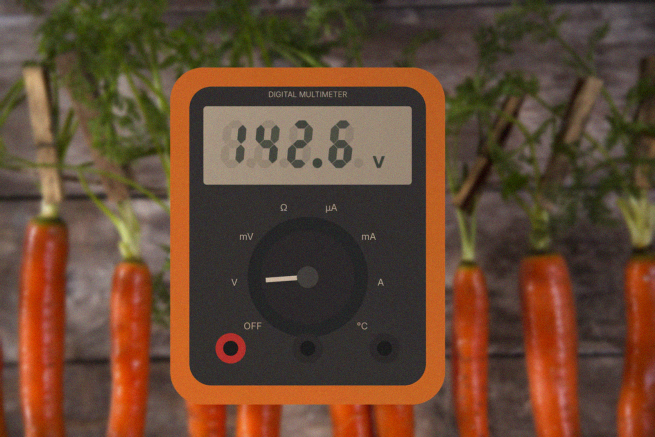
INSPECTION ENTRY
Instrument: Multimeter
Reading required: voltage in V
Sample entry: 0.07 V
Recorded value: 142.6 V
